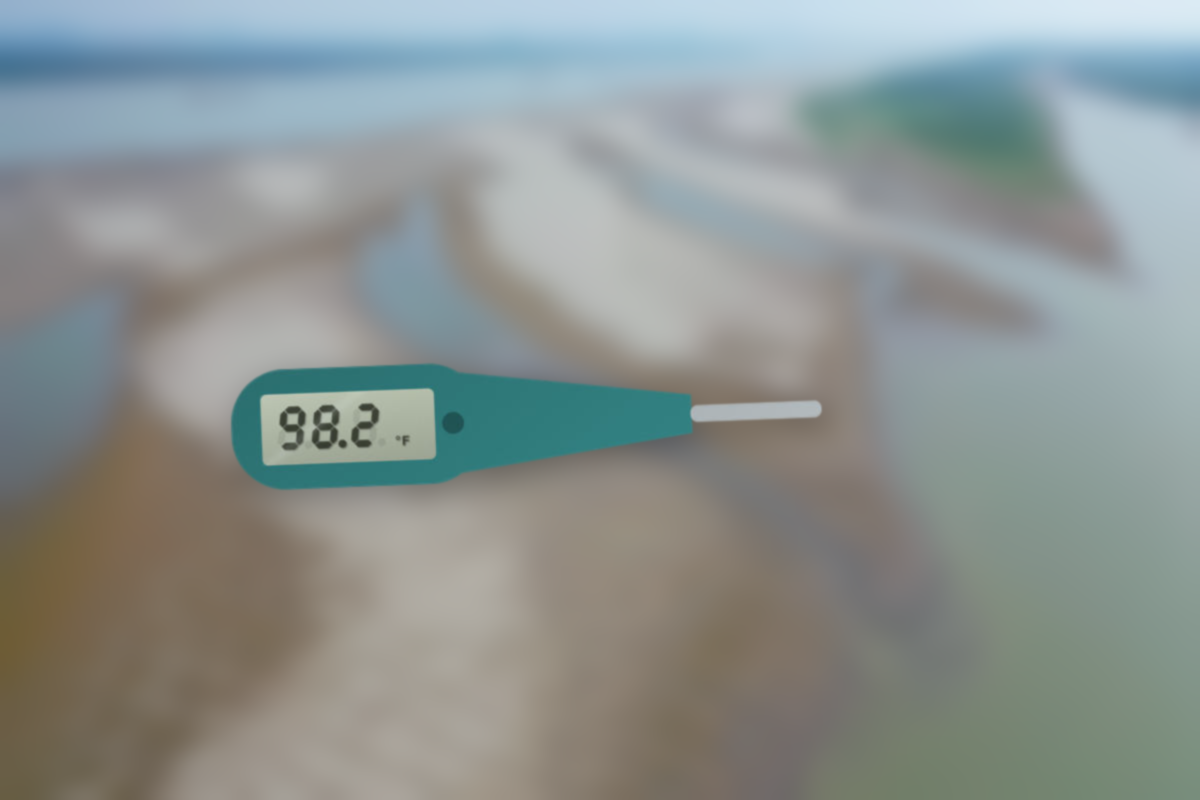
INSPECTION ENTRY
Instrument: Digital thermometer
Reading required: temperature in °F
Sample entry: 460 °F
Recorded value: 98.2 °F
